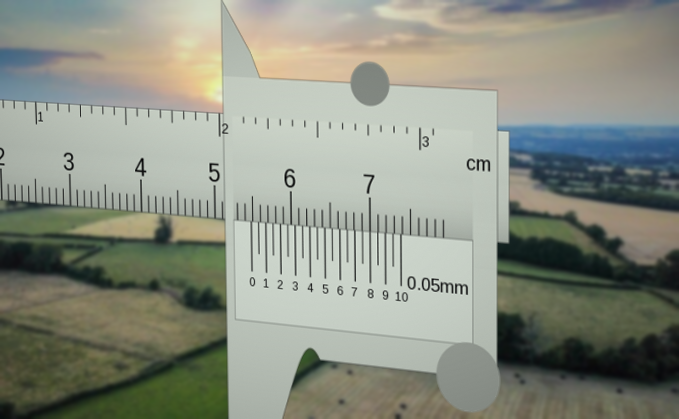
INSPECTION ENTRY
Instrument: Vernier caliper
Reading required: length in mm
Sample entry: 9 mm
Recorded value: 54.8 mm
